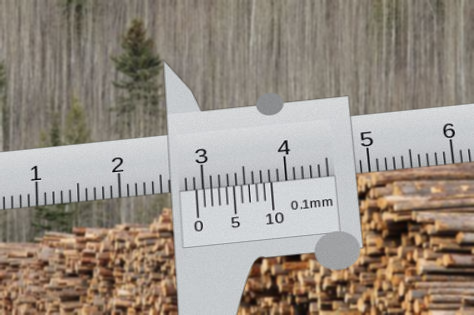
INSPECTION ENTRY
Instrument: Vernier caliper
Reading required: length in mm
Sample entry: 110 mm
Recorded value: 29.2 mm
